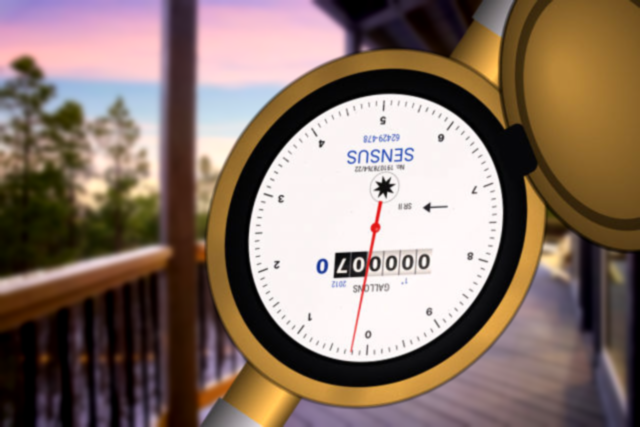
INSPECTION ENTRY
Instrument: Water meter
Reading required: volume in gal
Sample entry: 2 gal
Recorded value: 70.2 gal
